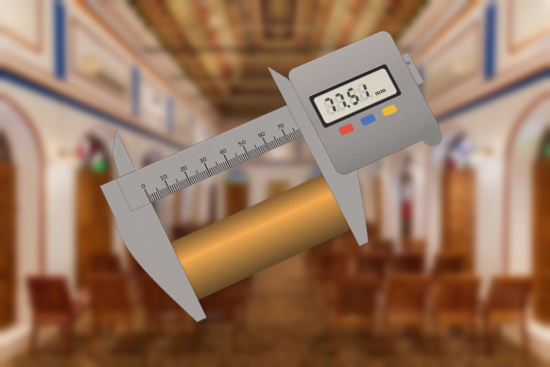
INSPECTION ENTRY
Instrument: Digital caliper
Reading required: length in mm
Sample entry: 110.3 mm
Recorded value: 77.51 mm
